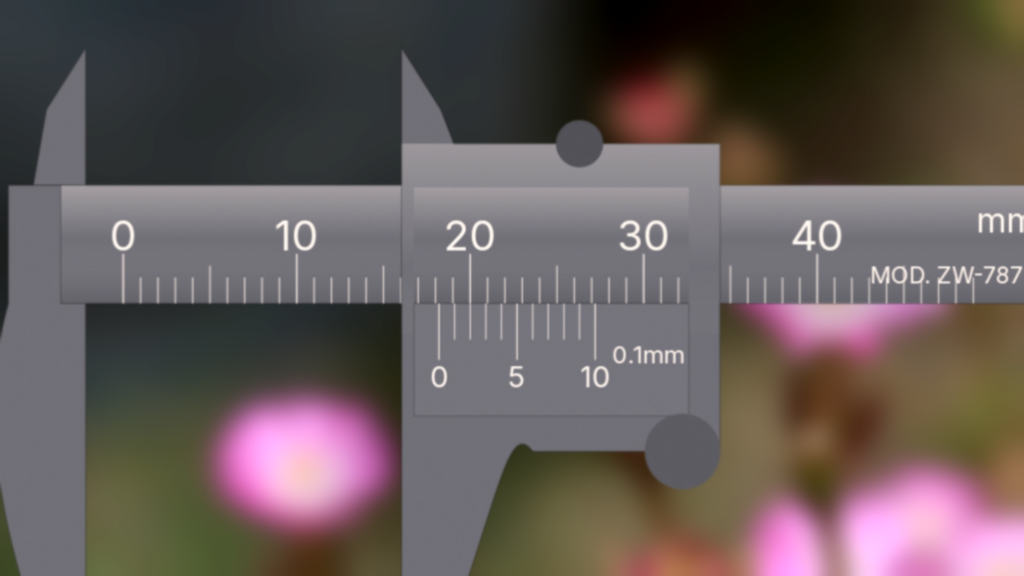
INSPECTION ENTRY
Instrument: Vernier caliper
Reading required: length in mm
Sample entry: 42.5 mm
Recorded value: 18.2 mm
